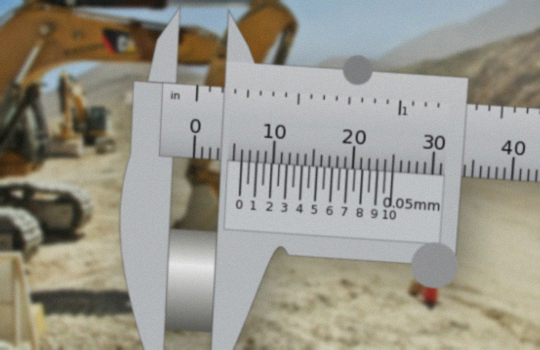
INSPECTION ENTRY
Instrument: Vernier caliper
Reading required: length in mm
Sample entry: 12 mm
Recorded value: 6.0 mm
